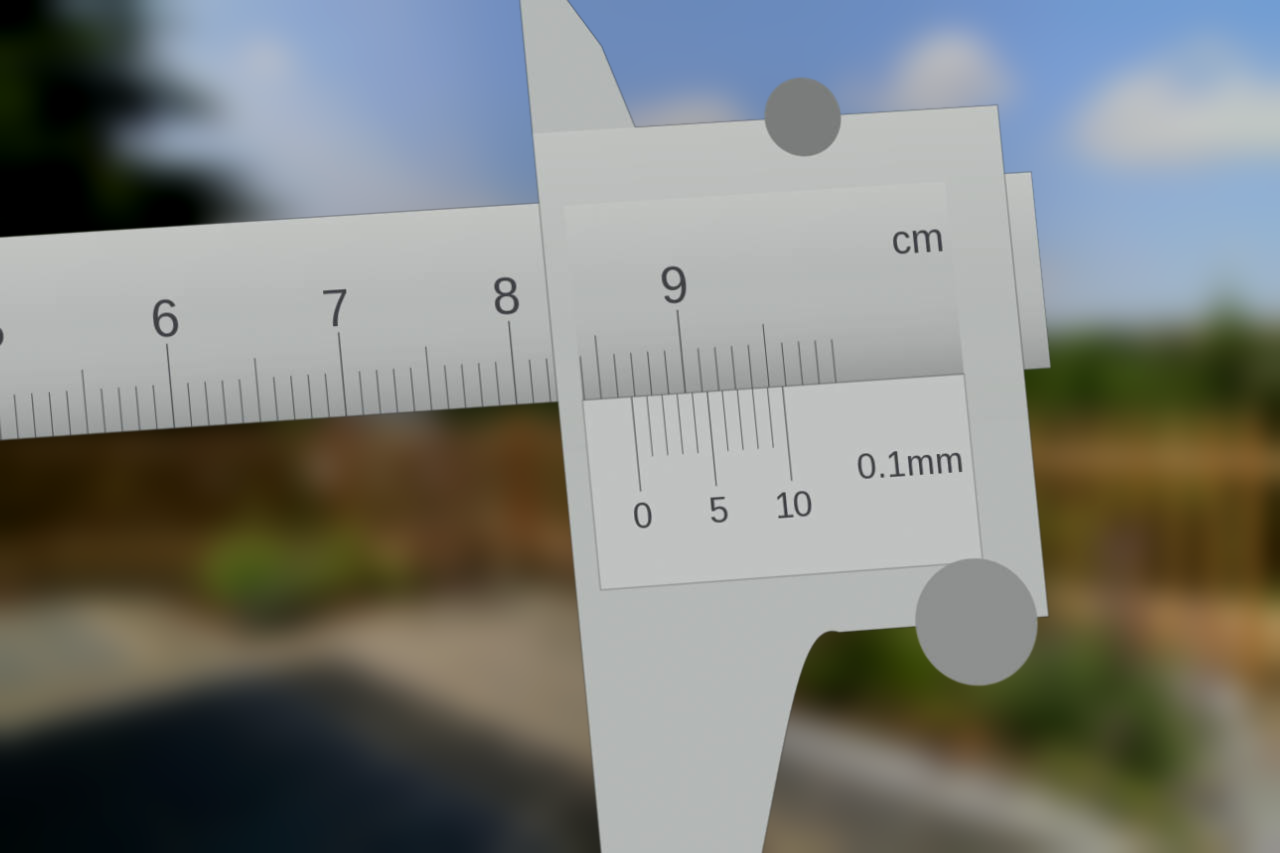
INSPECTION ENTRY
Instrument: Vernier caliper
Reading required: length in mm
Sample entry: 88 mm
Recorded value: 86.8 mm
